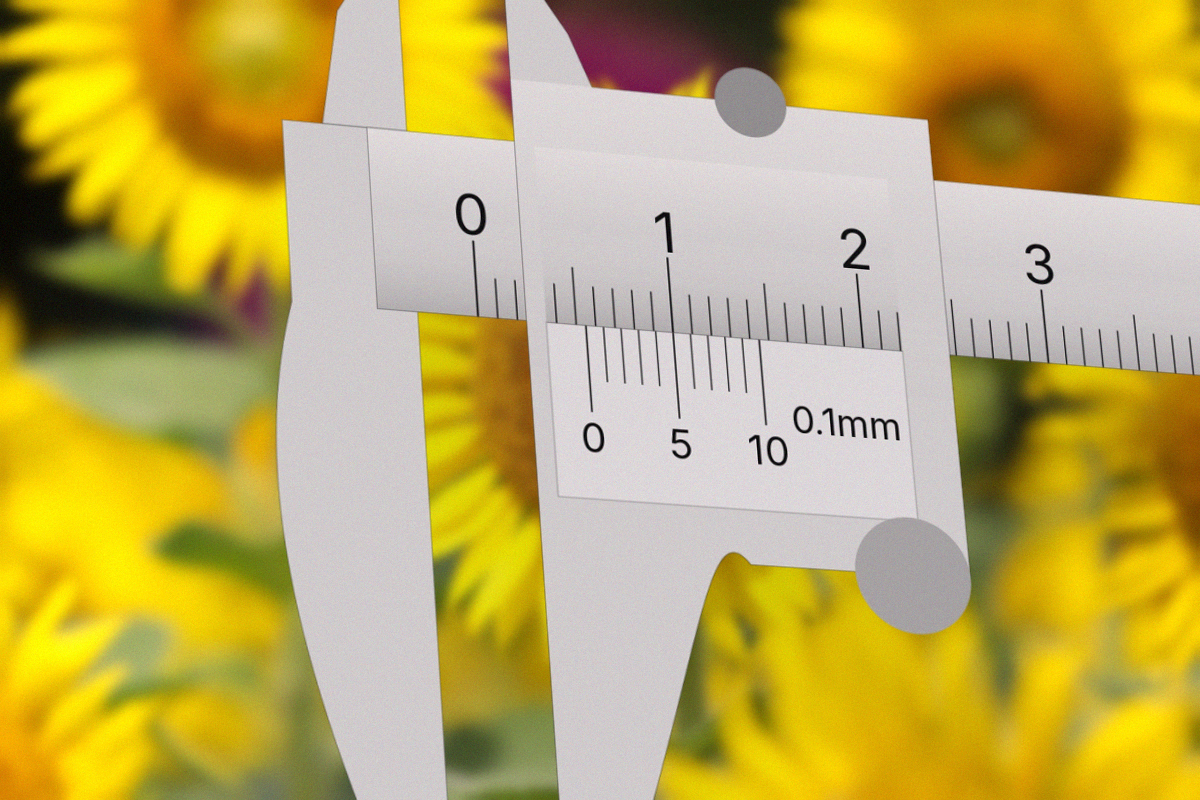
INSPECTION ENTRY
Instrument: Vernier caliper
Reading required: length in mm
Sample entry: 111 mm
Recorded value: 5.5 mm
